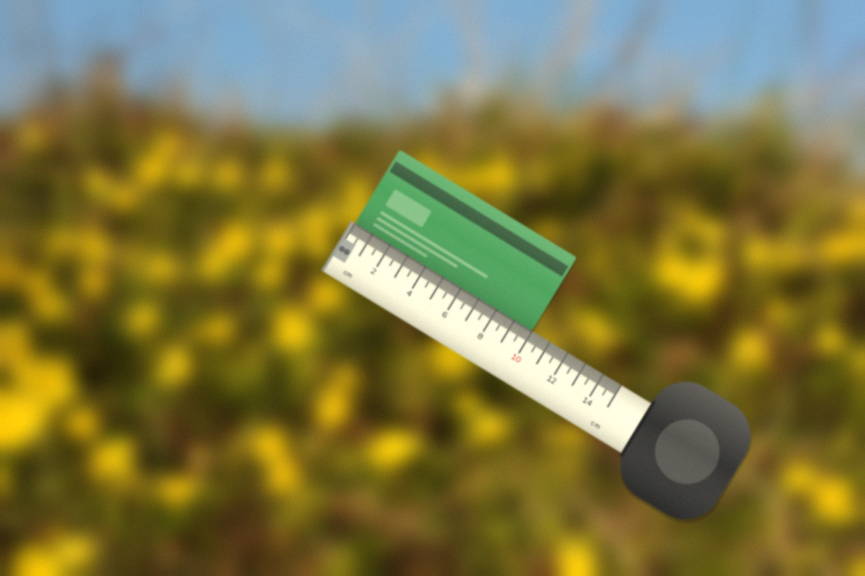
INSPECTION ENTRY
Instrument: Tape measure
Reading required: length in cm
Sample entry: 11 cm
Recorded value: 10 cm
